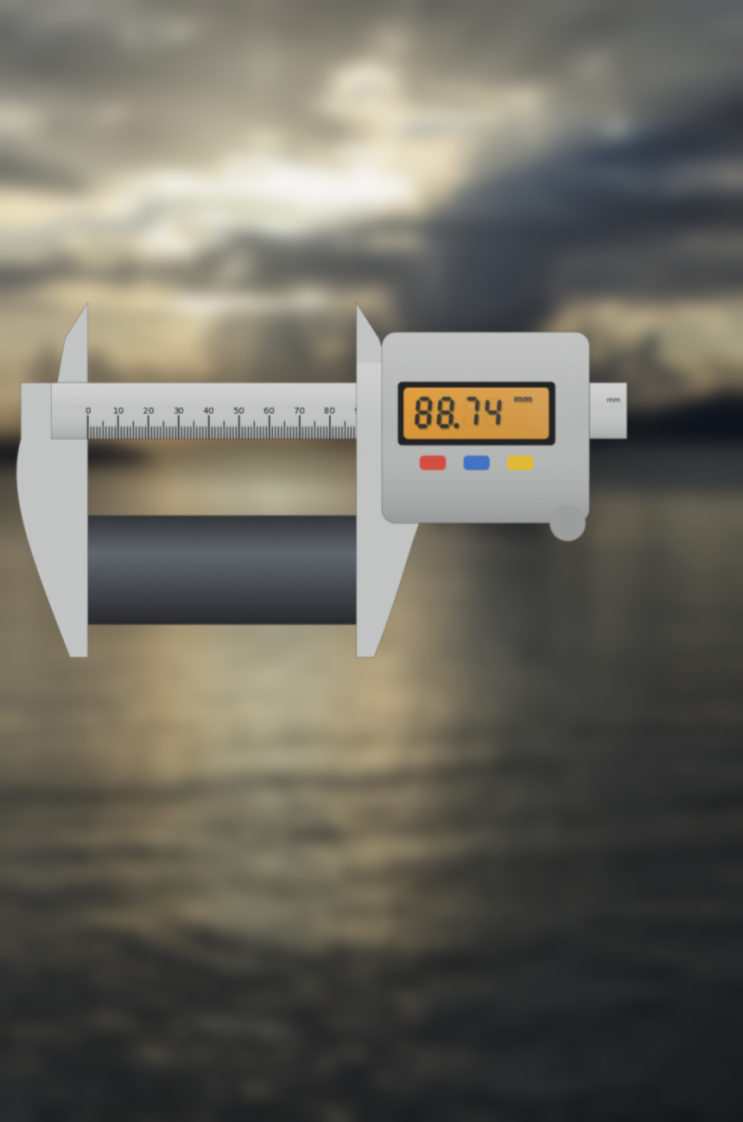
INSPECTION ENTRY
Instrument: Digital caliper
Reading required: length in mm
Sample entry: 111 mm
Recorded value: 88.74 mm
